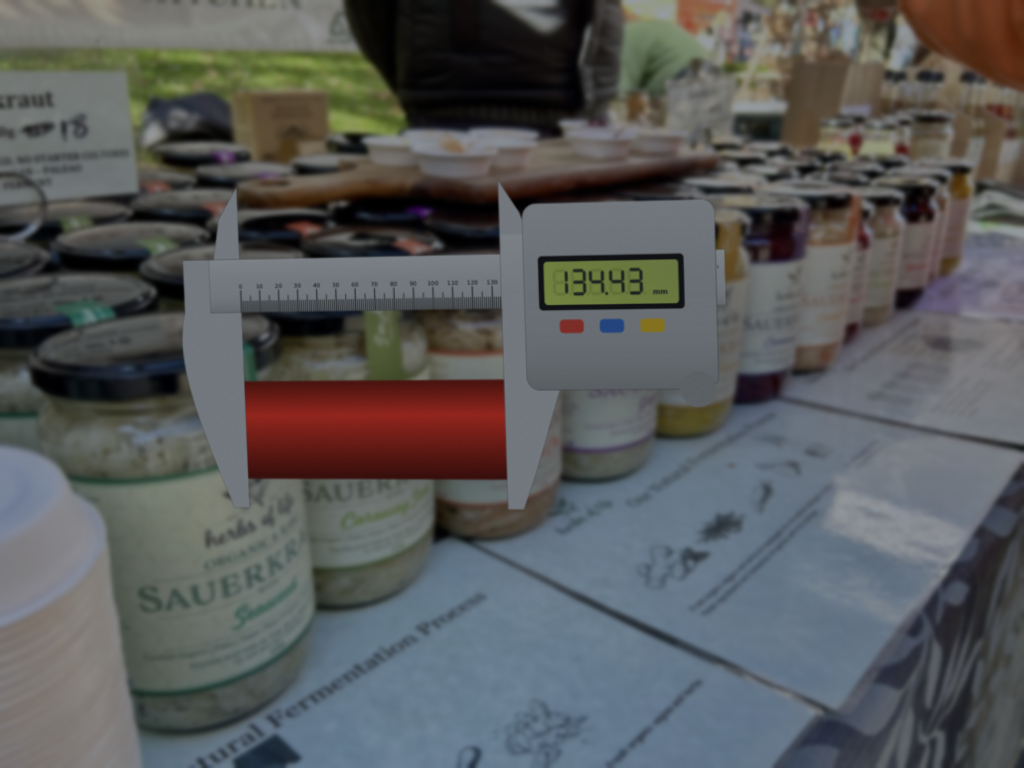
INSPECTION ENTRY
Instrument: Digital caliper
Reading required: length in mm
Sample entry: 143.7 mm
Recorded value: 134.43 mm
